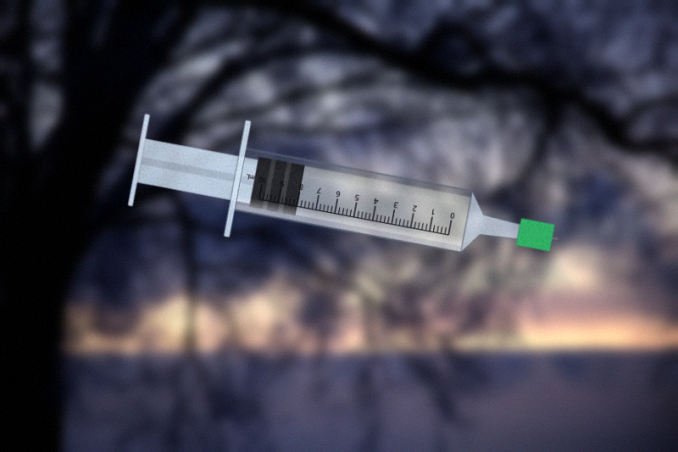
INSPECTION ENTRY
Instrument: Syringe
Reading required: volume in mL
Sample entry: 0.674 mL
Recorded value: 8 mL
